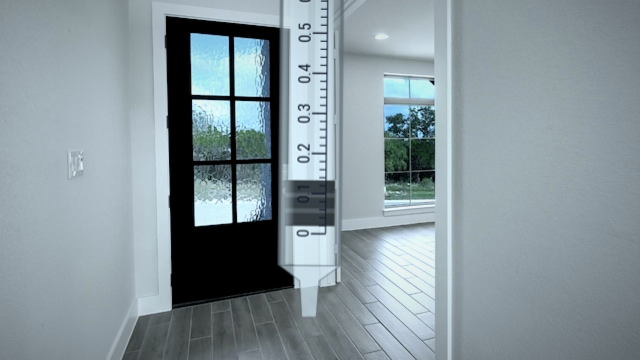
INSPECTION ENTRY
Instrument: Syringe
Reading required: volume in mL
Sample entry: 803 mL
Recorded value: 0.02 mL
